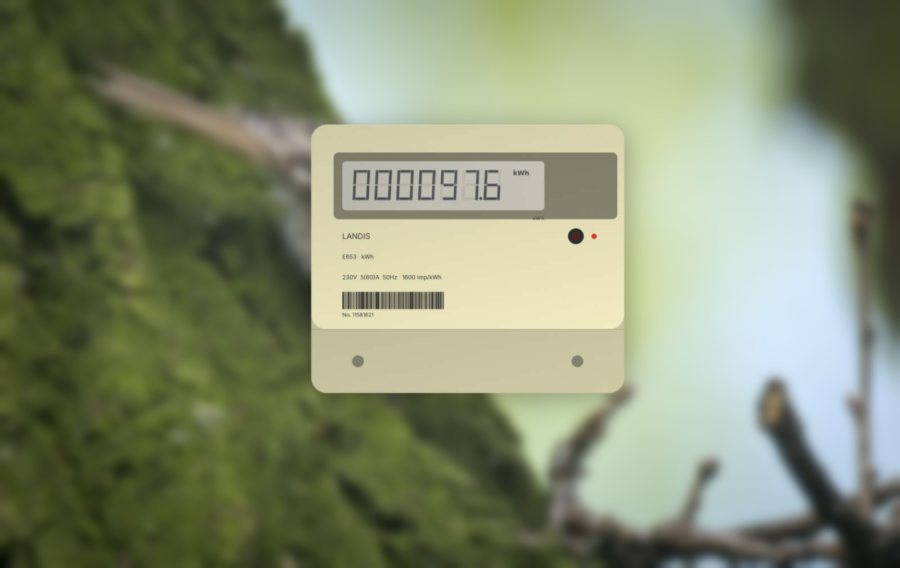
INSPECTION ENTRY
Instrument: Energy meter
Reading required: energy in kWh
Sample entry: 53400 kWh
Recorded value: 97.6 kWh
